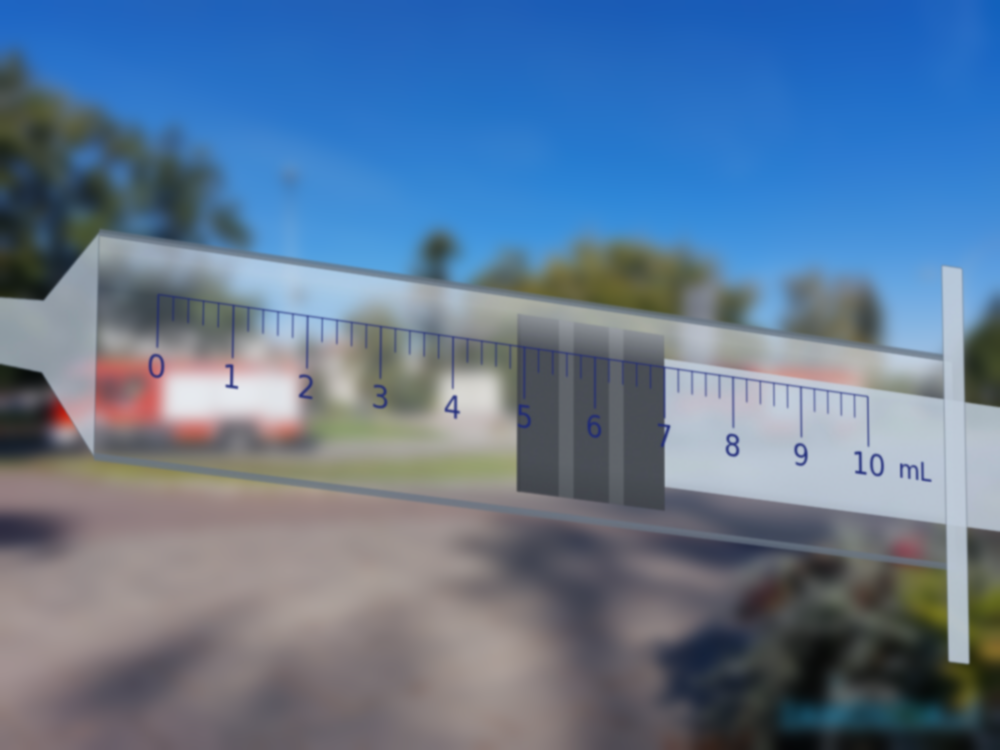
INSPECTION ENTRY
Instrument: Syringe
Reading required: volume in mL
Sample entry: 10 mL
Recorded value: 4.9 mL
